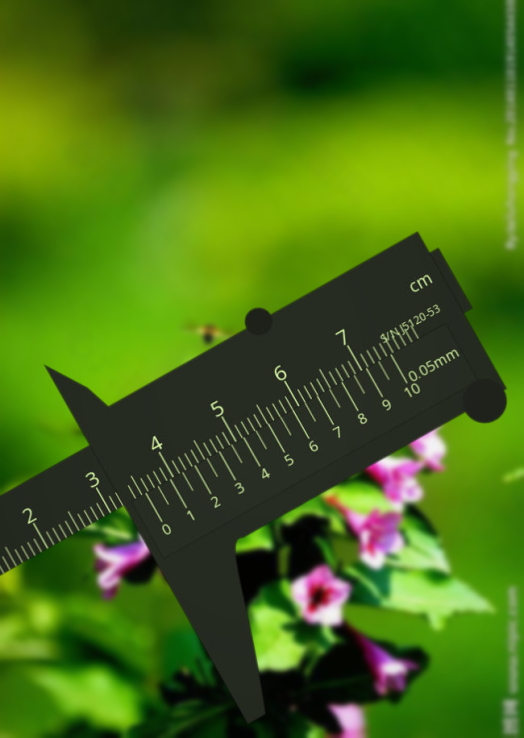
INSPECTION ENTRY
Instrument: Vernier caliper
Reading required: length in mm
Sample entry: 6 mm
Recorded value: 35.6 mm
